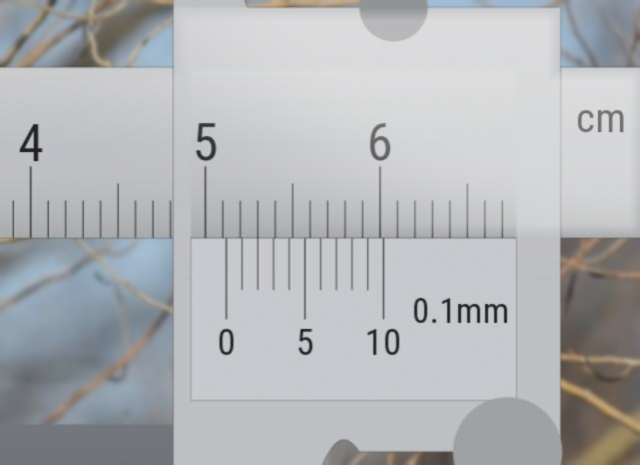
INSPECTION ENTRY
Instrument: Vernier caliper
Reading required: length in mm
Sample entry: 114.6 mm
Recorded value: 51.2 mm
